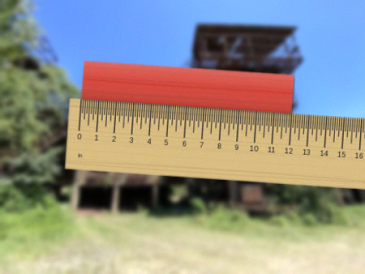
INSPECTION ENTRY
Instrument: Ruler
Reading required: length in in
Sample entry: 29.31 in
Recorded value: 12 in
